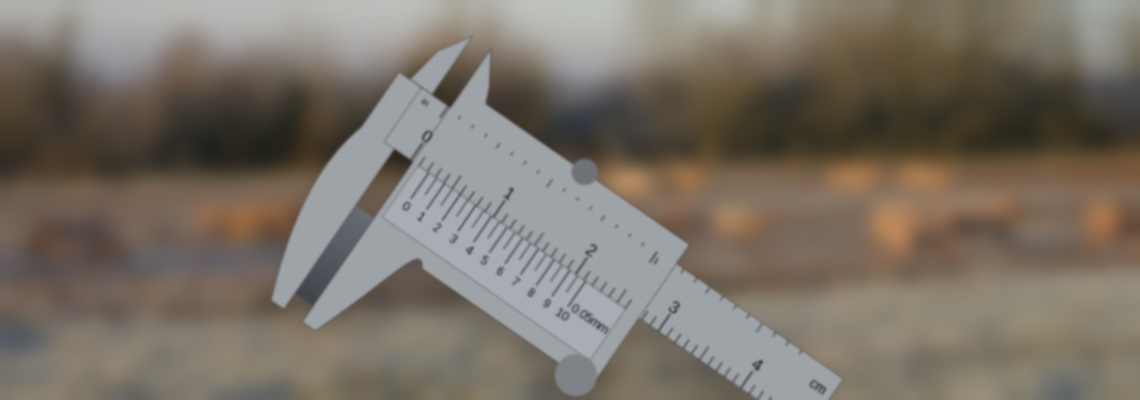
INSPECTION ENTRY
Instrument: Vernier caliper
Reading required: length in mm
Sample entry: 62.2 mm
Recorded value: 2.2 mm
